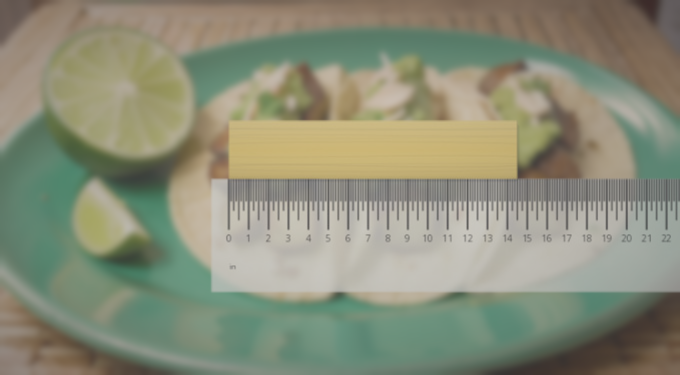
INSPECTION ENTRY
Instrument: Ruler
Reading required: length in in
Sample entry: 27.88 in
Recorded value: 14.5 in
